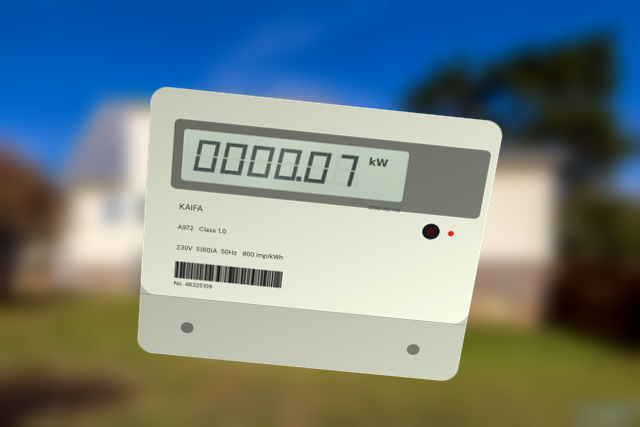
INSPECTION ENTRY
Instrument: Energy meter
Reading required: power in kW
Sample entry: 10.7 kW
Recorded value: 0.07 kW
